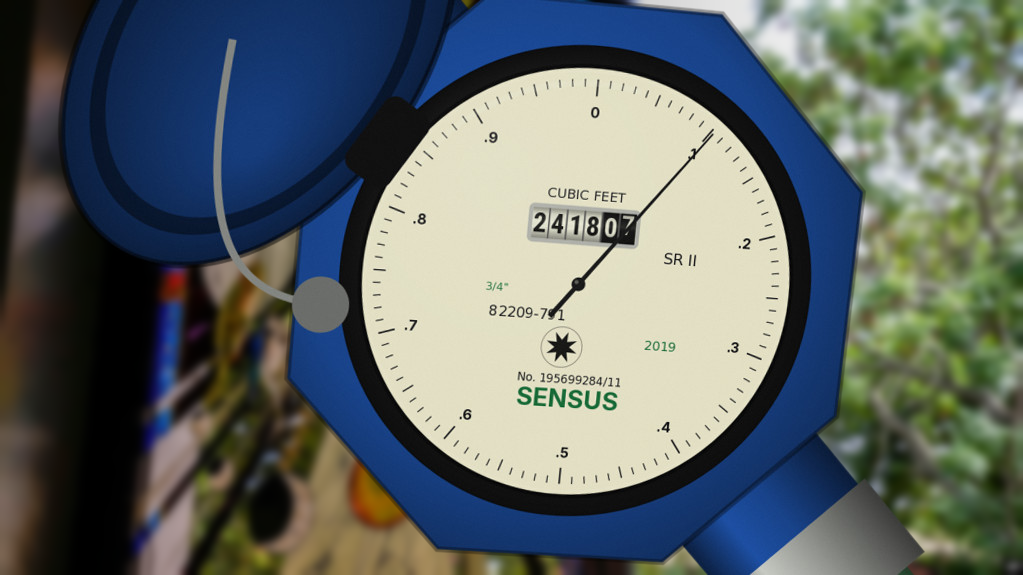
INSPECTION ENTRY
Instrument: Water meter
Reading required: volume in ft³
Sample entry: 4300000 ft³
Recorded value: 241807.10 ft³
